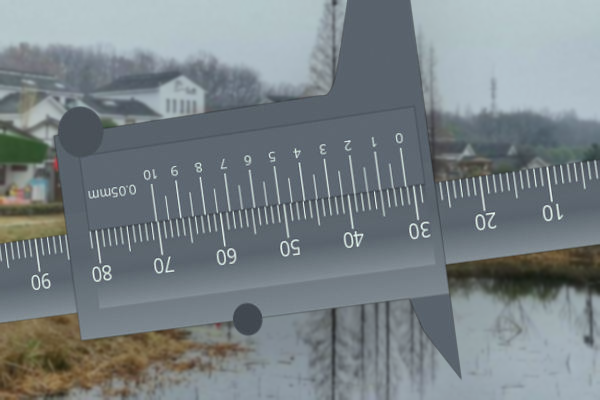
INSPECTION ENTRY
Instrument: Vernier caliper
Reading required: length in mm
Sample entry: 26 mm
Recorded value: 31.2 mm
